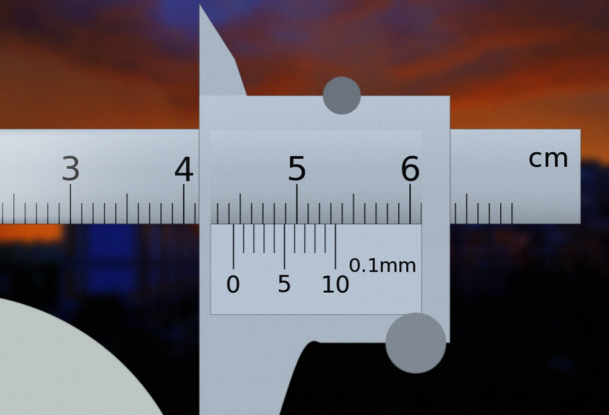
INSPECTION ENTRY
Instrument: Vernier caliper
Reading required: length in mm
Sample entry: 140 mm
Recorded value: 44.4 mm
